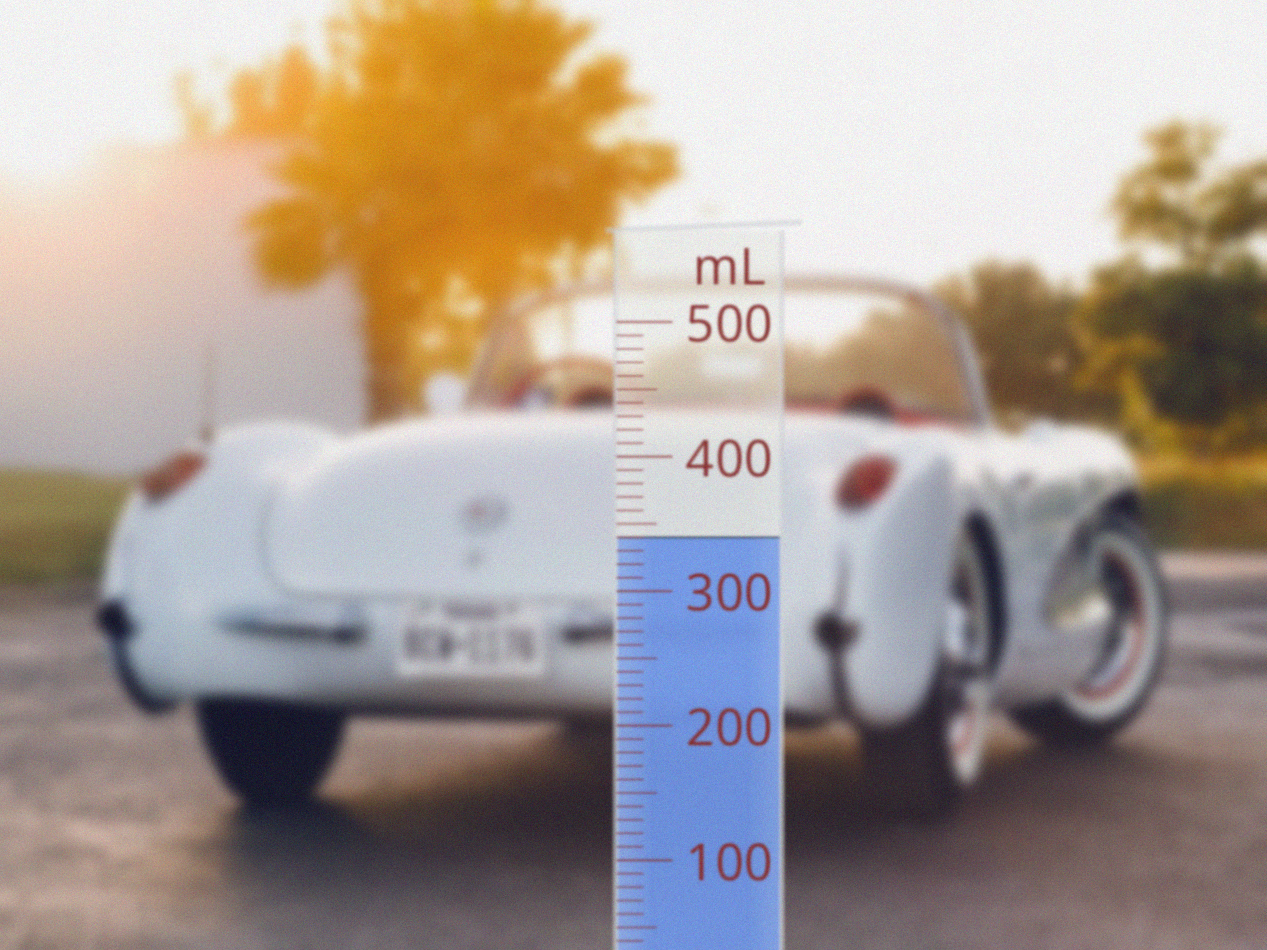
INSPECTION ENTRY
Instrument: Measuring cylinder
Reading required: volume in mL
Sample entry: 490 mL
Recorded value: 340 mL
